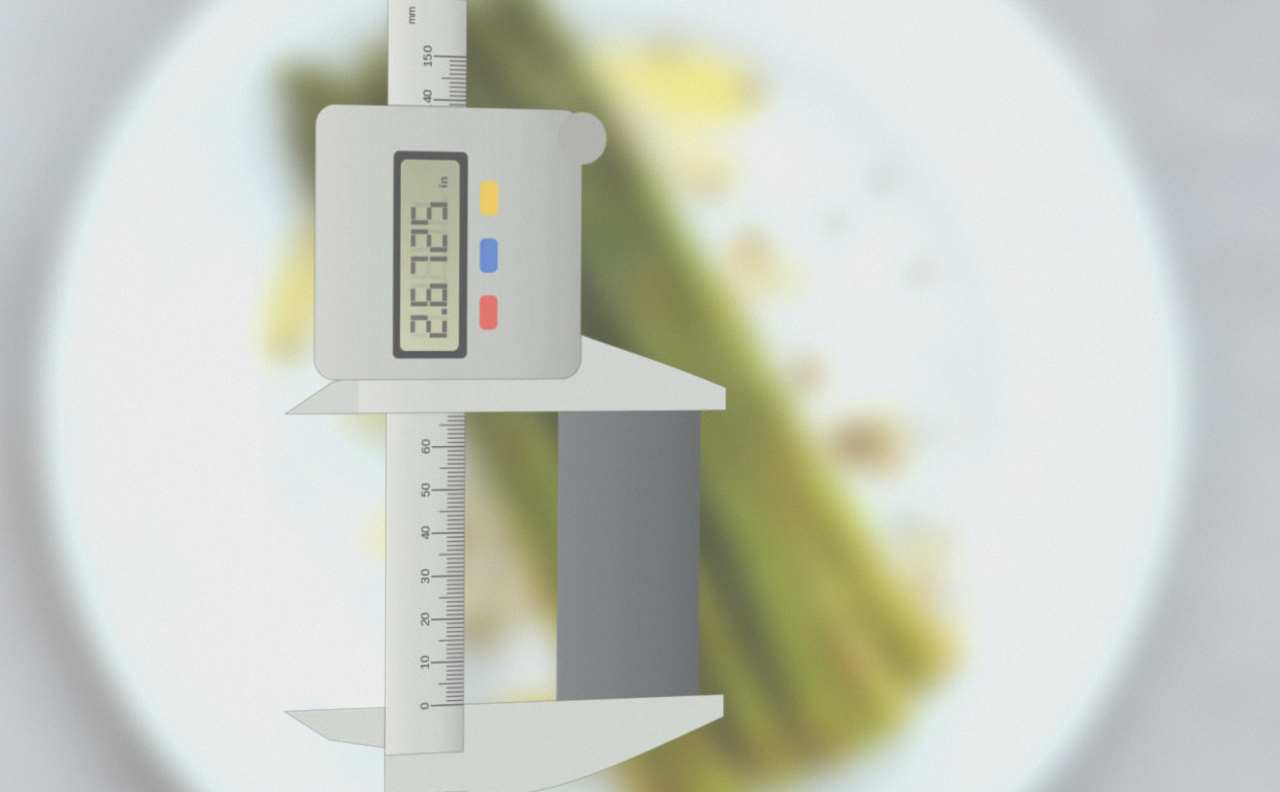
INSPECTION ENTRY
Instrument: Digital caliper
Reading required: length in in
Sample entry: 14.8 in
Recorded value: 2.6725 in
